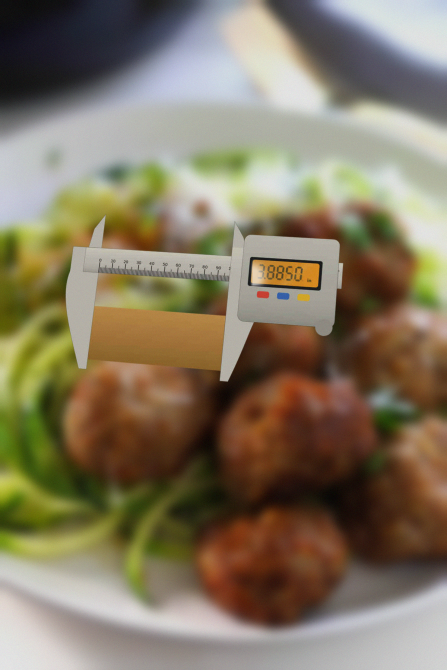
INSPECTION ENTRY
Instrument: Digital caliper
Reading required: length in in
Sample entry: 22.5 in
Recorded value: 3.8850 in
